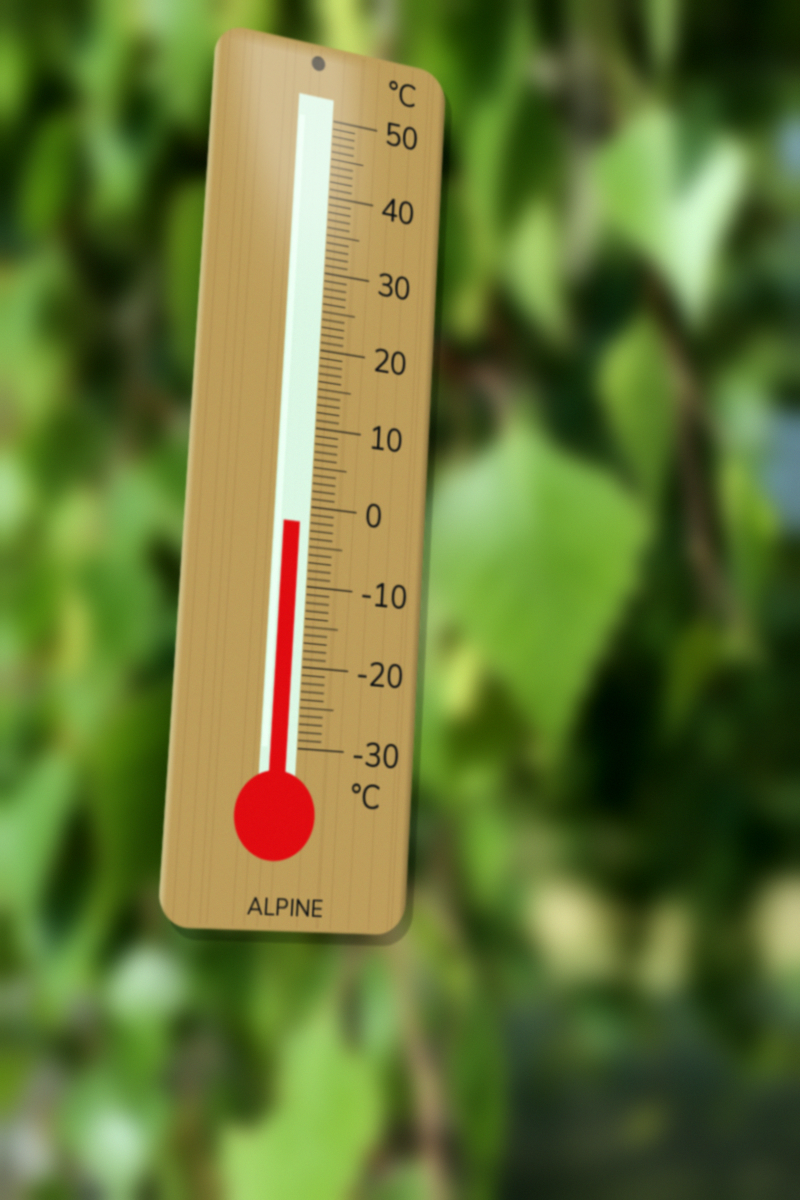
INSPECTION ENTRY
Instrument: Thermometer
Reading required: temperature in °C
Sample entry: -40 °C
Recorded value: -2 °C
